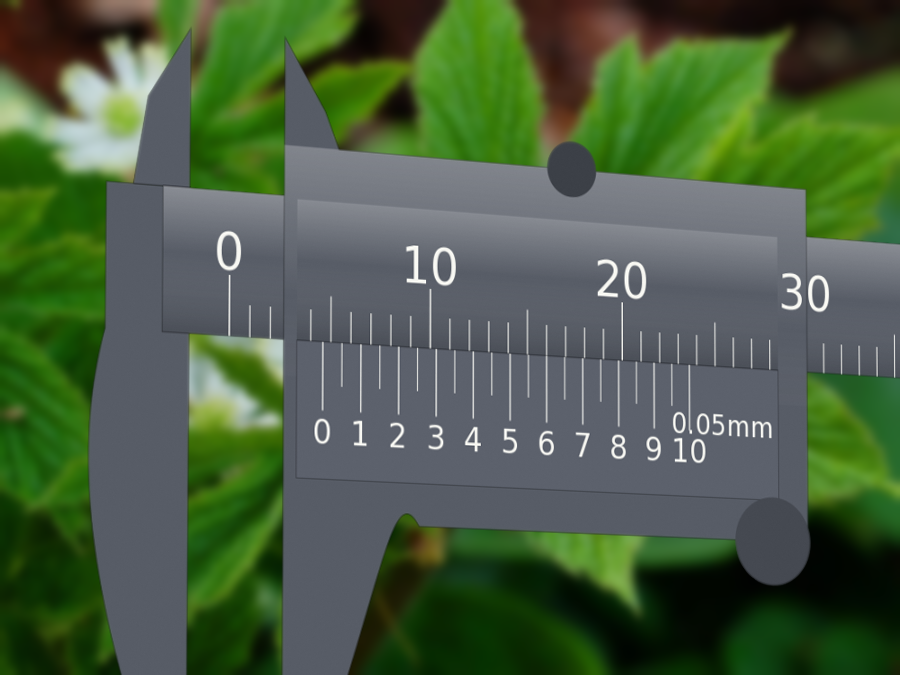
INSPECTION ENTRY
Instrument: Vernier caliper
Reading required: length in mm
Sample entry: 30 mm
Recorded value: 4.6 mm
